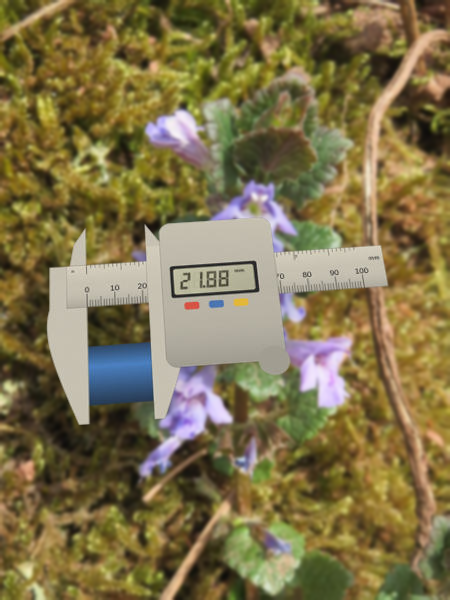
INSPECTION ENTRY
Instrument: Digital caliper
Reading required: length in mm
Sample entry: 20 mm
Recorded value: 21.88 mm
